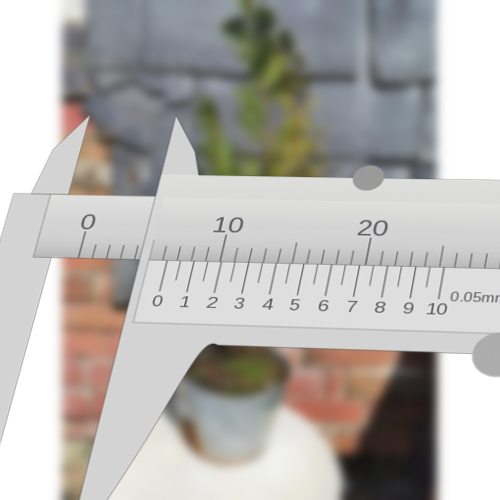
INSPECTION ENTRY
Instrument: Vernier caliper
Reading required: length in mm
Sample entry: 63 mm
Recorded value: 6.3 mm
